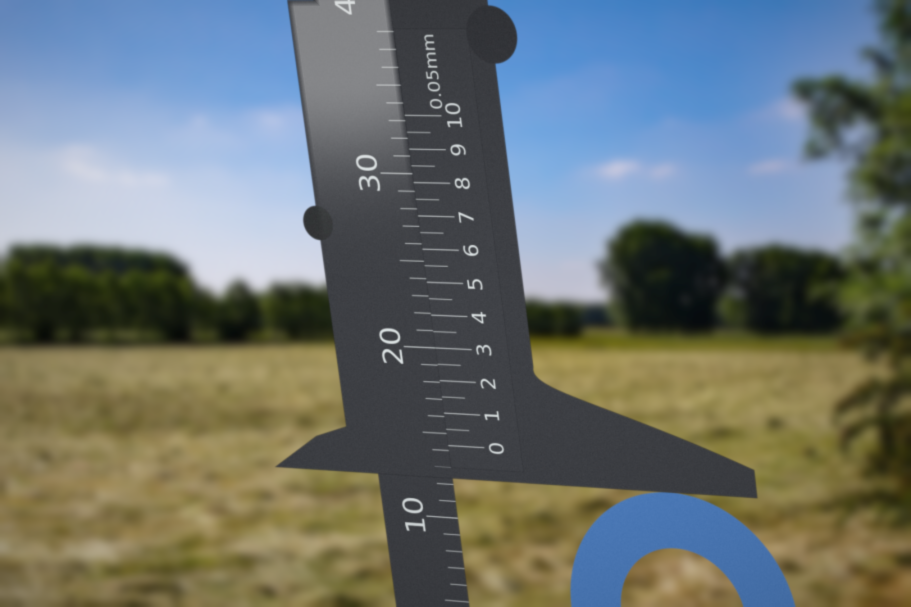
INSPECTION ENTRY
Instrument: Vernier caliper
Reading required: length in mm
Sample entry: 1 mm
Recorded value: 14.3 mm
